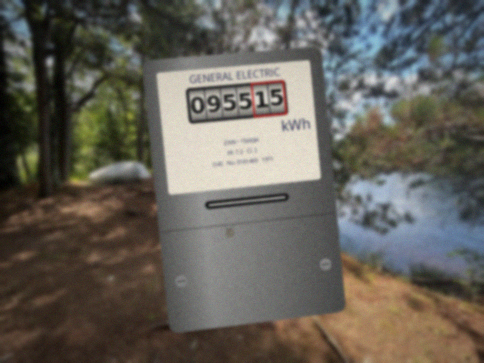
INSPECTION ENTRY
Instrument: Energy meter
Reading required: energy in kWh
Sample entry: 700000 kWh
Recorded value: 955.15 kWh
